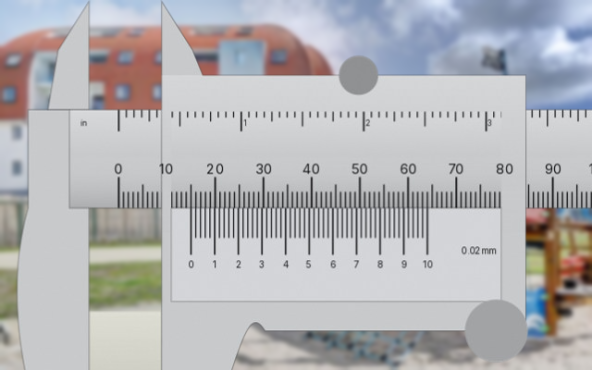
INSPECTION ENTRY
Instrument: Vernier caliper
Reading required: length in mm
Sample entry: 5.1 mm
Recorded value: 15.0 mm
